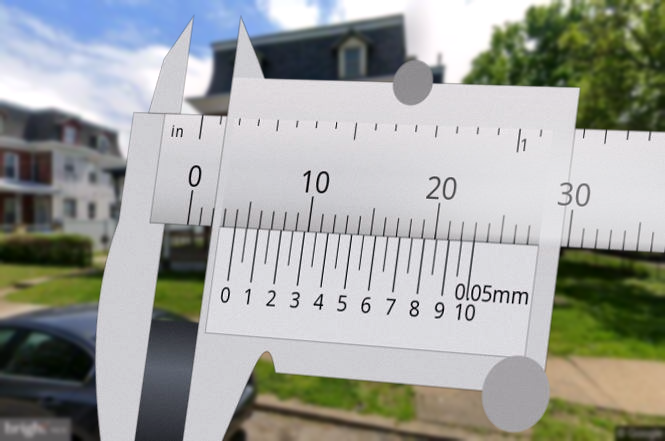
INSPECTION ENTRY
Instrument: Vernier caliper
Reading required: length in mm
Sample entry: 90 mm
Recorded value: 4.0 mm
